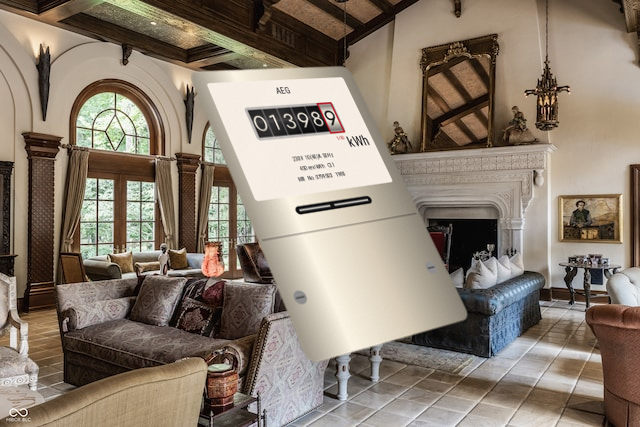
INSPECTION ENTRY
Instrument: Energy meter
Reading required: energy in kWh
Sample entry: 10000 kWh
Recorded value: 1398.9 kWh
